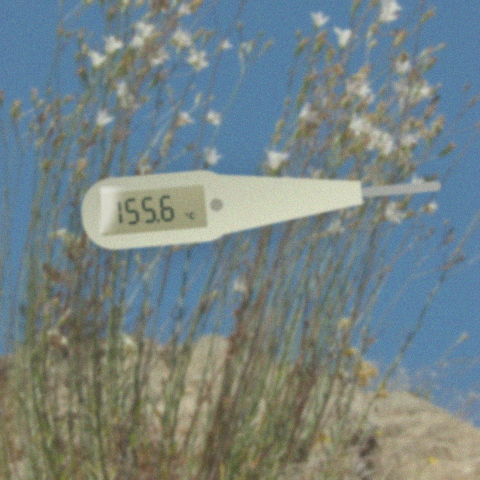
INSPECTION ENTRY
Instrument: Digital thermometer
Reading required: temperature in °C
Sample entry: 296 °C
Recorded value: 155.6 °C
